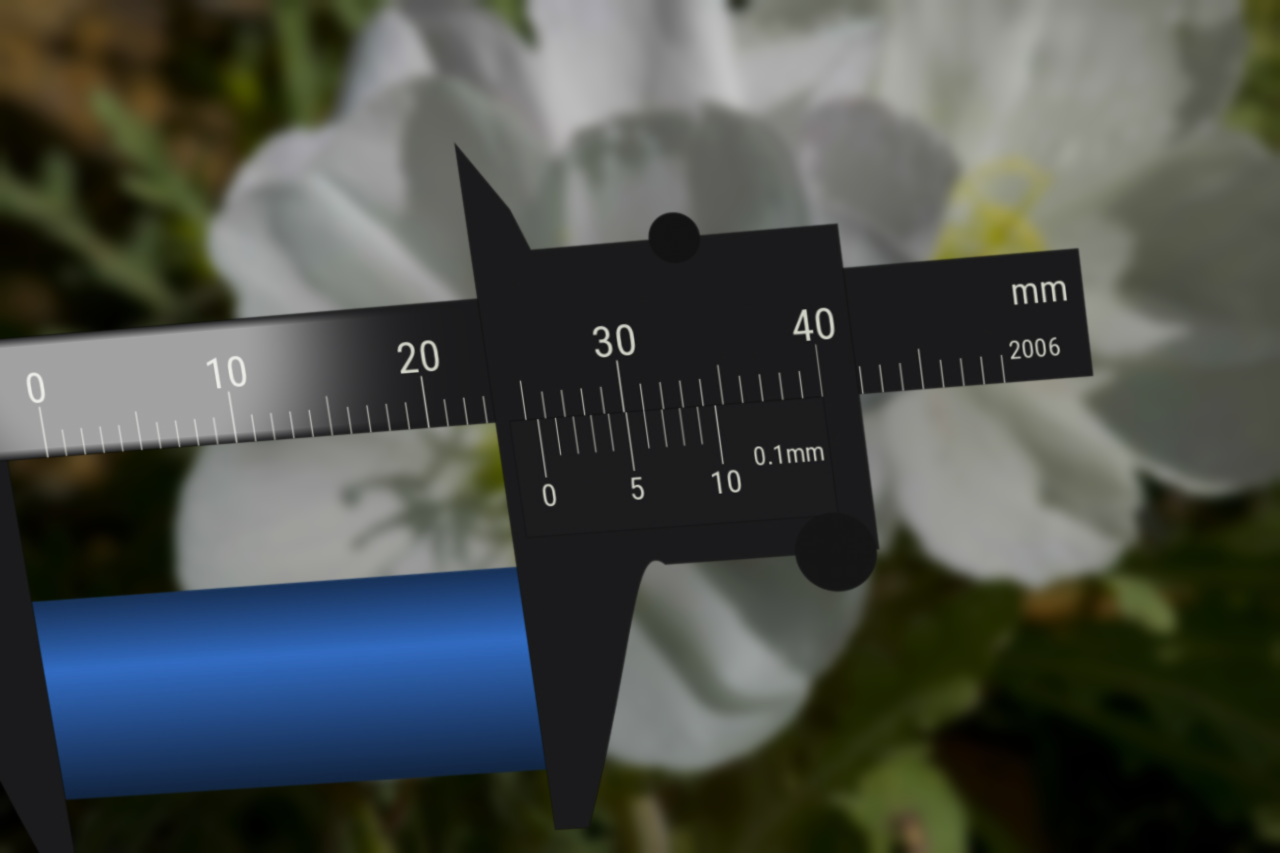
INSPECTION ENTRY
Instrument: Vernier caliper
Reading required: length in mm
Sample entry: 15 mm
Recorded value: 25.6 mm
